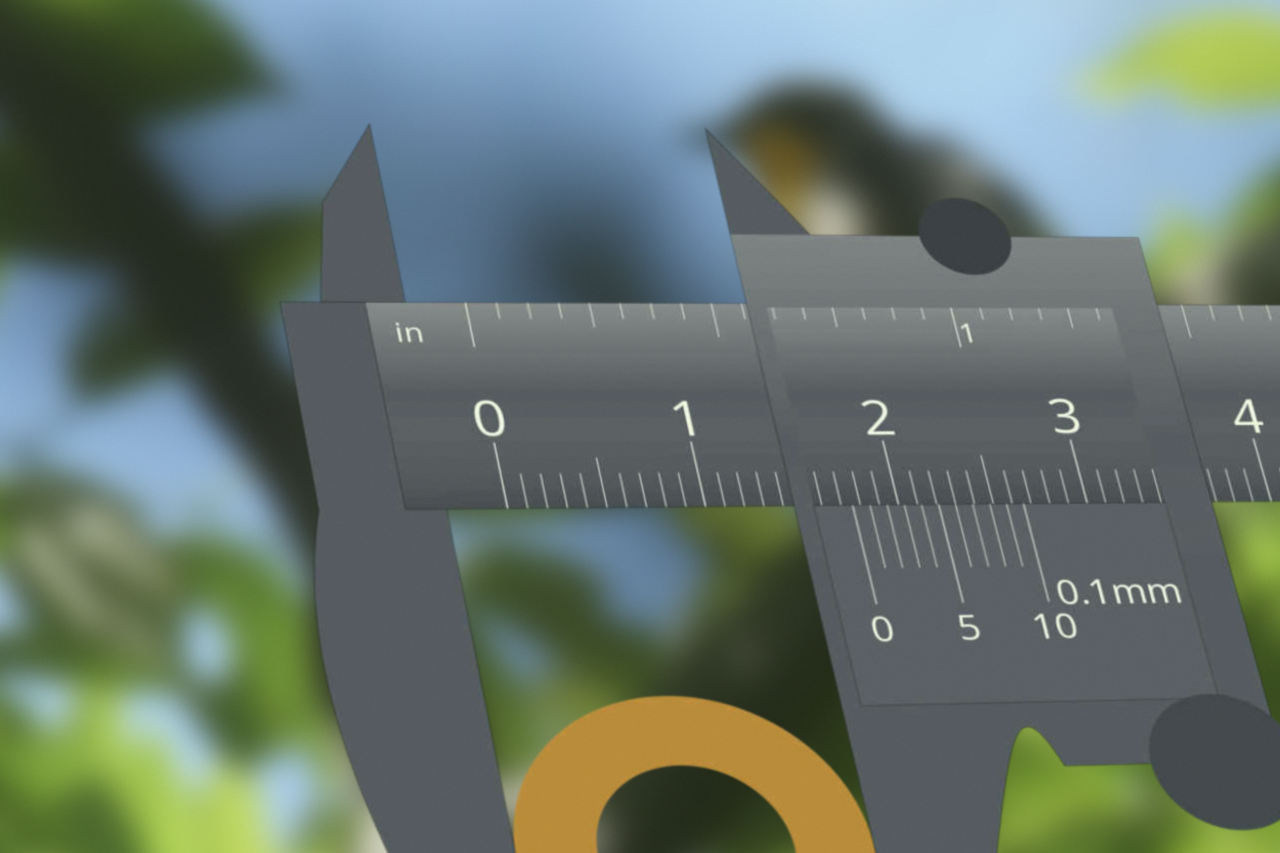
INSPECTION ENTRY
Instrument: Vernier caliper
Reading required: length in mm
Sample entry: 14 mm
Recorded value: 17.6 mm
